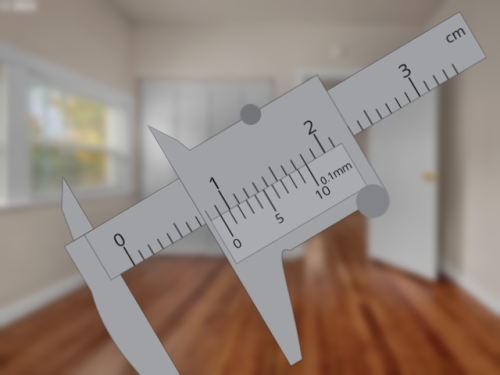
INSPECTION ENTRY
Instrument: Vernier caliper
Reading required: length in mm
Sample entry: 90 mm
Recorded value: 9.0 mm
